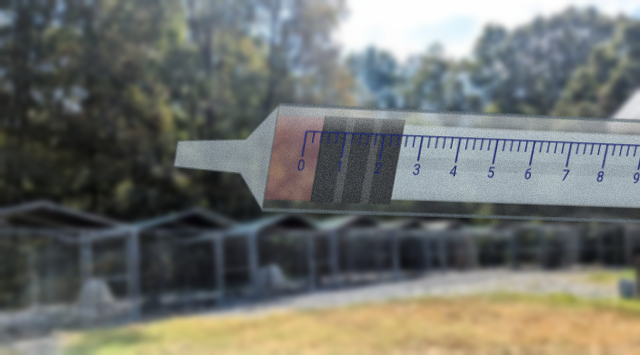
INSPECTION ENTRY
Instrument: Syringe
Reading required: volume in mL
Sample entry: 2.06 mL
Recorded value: 0.4 mL
